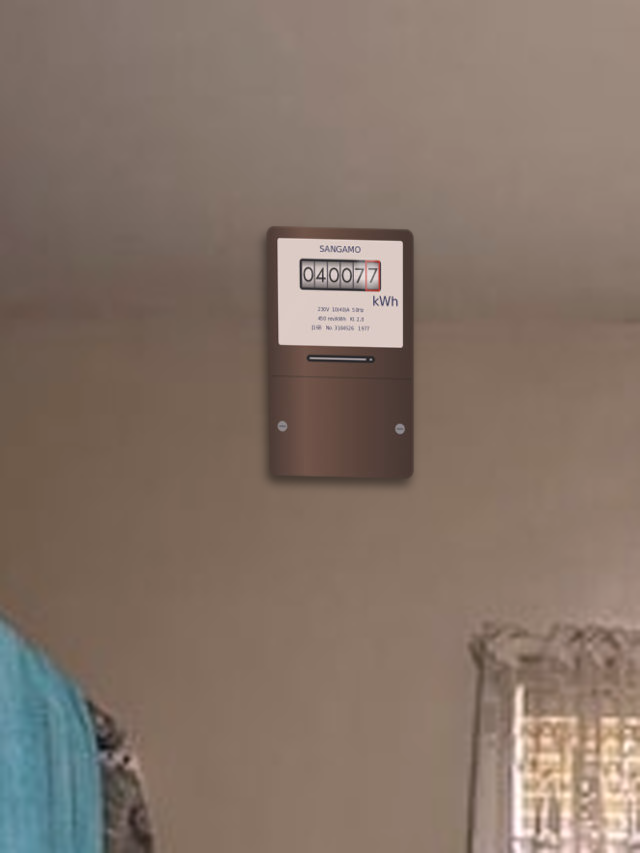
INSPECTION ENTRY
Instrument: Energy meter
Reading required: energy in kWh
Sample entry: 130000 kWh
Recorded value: 4007.7 kWh
